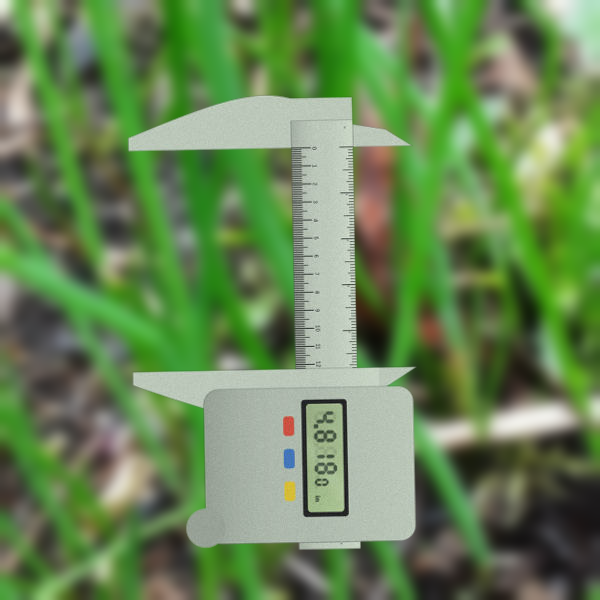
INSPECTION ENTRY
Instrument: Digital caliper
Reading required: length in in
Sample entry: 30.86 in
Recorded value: 4.8180 in
